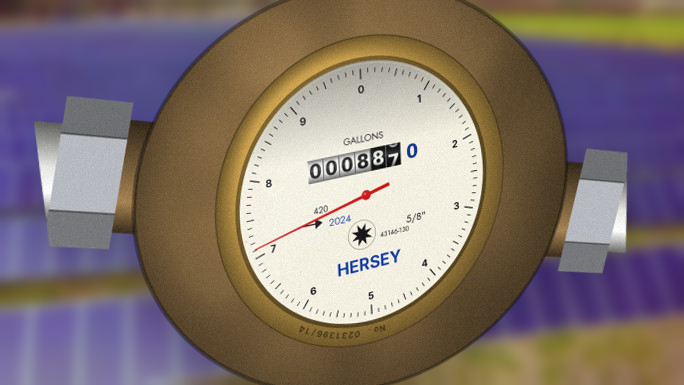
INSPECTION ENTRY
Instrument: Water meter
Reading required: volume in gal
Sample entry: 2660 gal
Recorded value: 8867.1 gal
